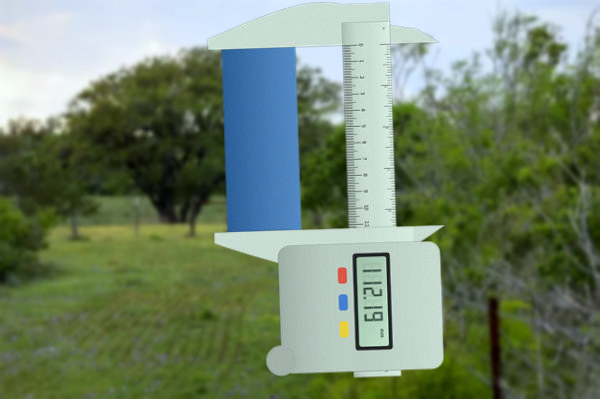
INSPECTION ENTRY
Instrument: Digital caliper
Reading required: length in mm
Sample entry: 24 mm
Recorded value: 112.19 mm
